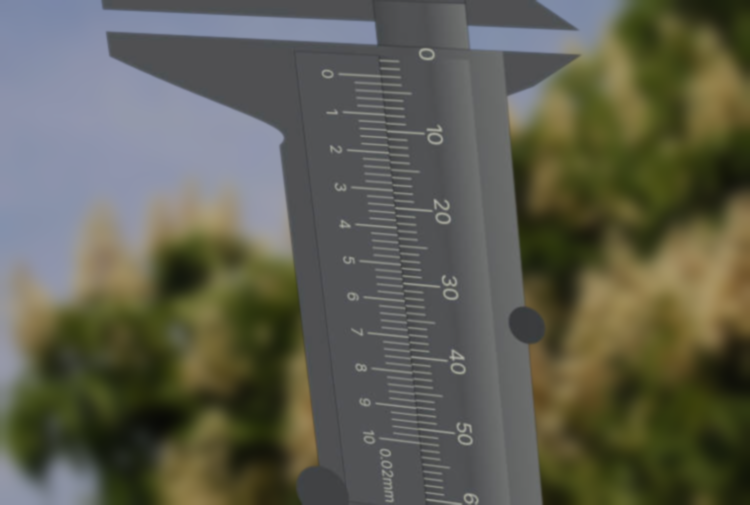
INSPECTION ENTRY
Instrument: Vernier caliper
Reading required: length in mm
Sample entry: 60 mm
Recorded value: 3.0 mm
